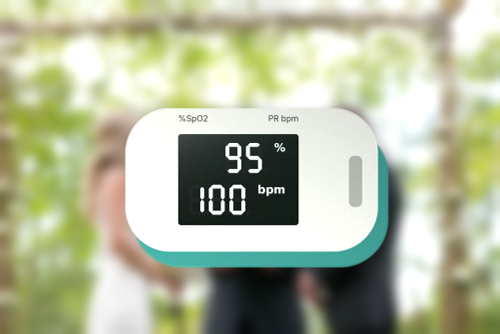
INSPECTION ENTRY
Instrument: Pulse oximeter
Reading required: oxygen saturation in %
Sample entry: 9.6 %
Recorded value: 95 %
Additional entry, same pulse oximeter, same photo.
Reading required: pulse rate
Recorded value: 100 bpm
